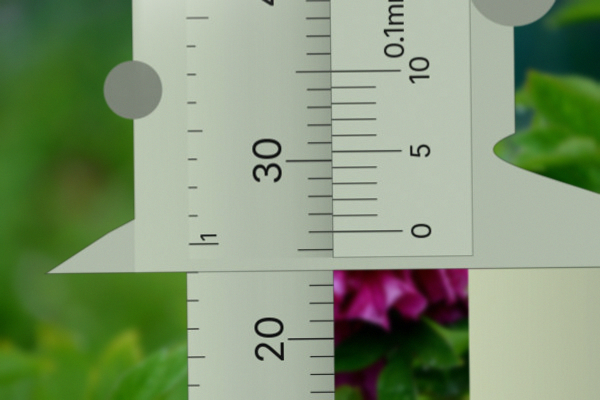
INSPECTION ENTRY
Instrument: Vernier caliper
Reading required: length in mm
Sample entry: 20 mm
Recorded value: 26.0 mm
